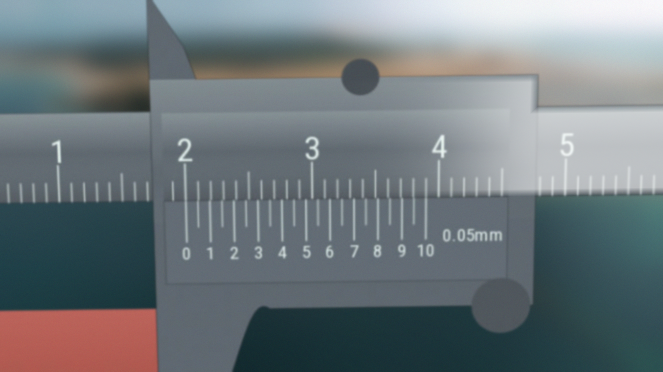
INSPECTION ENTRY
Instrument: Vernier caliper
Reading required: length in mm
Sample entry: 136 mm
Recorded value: 20.0 mm
